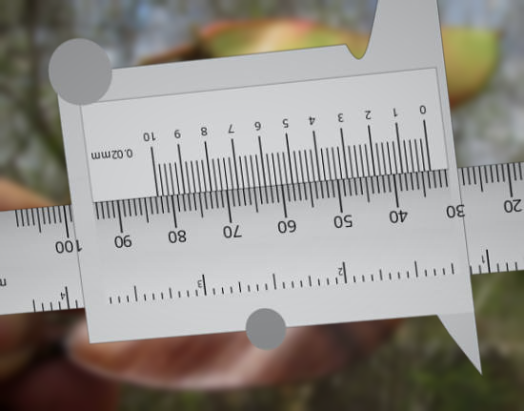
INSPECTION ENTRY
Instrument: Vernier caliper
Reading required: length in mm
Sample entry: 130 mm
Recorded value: 33.6 mm
